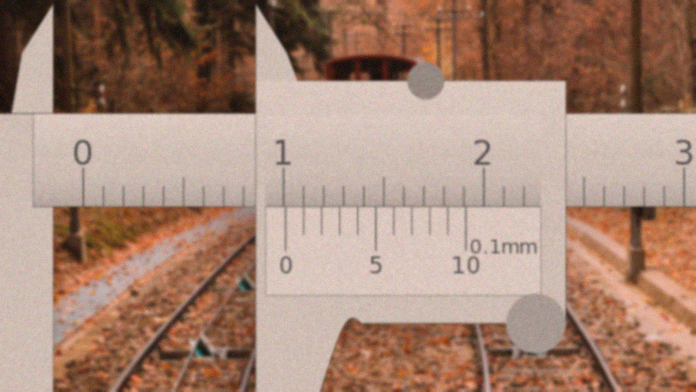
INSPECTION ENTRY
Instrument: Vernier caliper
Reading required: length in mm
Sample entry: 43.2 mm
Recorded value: 10.1 mm
